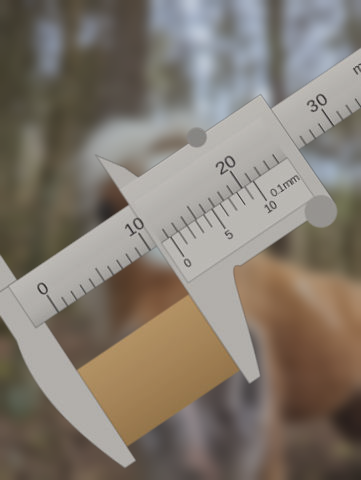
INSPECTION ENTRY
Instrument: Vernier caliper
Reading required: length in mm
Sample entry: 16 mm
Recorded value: 12.2 mm
